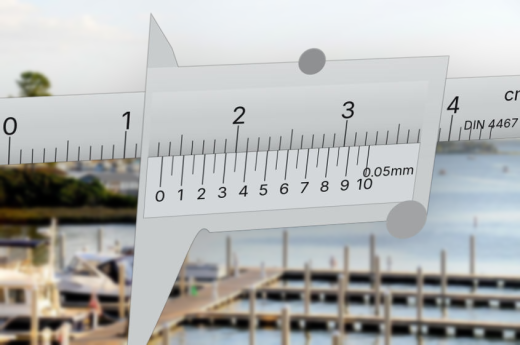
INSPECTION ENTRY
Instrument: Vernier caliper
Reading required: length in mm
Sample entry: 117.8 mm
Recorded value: 13.4 mm
